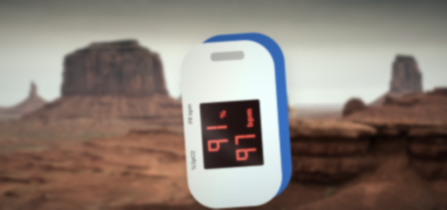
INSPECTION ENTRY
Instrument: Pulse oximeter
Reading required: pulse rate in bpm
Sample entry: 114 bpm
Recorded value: 97 bpm
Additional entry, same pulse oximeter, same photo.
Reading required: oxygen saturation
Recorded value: 91 %
